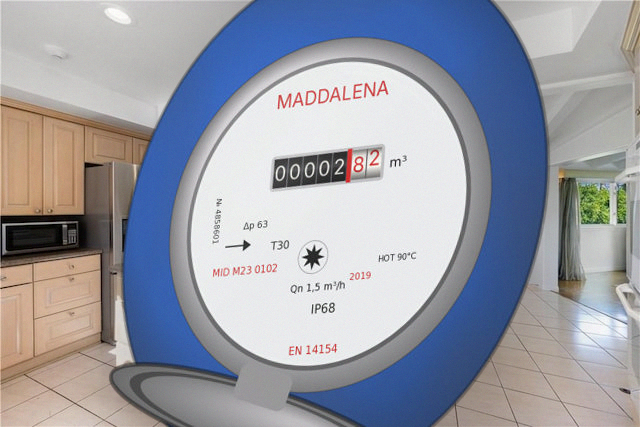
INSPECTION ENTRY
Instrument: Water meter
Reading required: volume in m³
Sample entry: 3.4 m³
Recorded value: 2.82 m³
